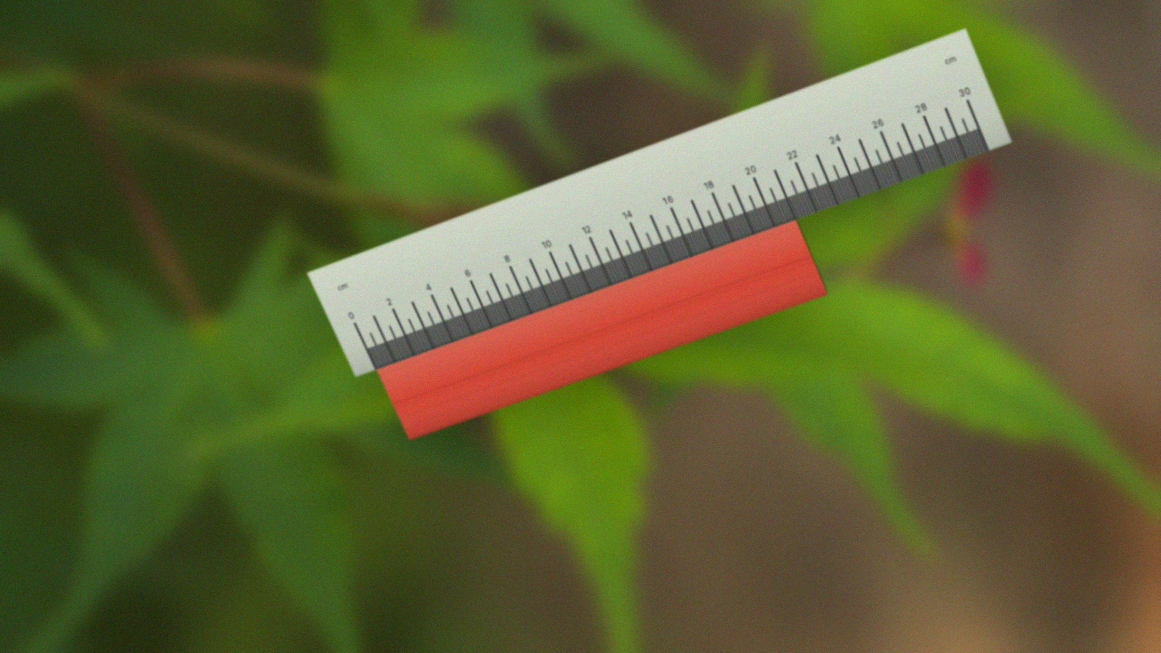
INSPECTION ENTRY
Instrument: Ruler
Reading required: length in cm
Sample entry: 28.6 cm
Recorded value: 21 cm
